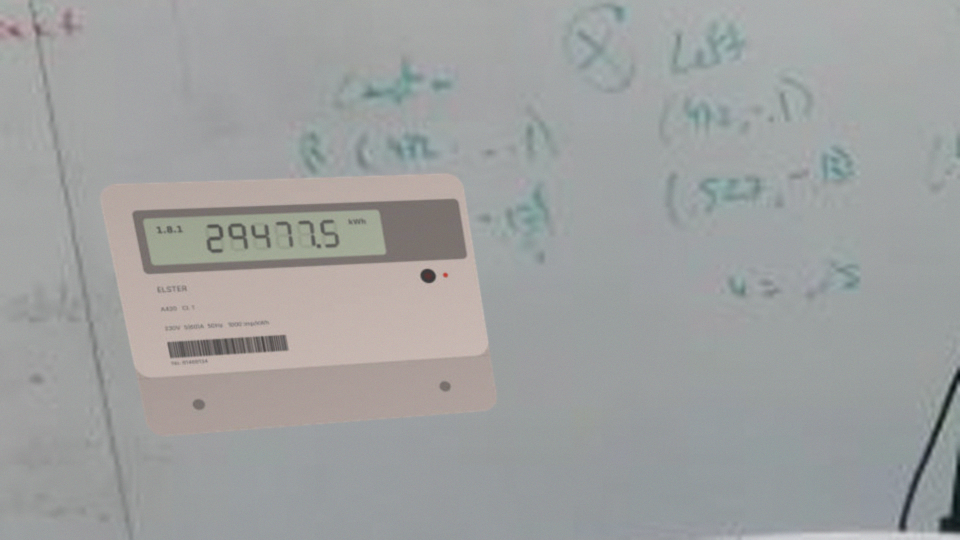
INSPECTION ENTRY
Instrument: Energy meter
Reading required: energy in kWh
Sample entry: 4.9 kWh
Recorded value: 29477.5 kWh
